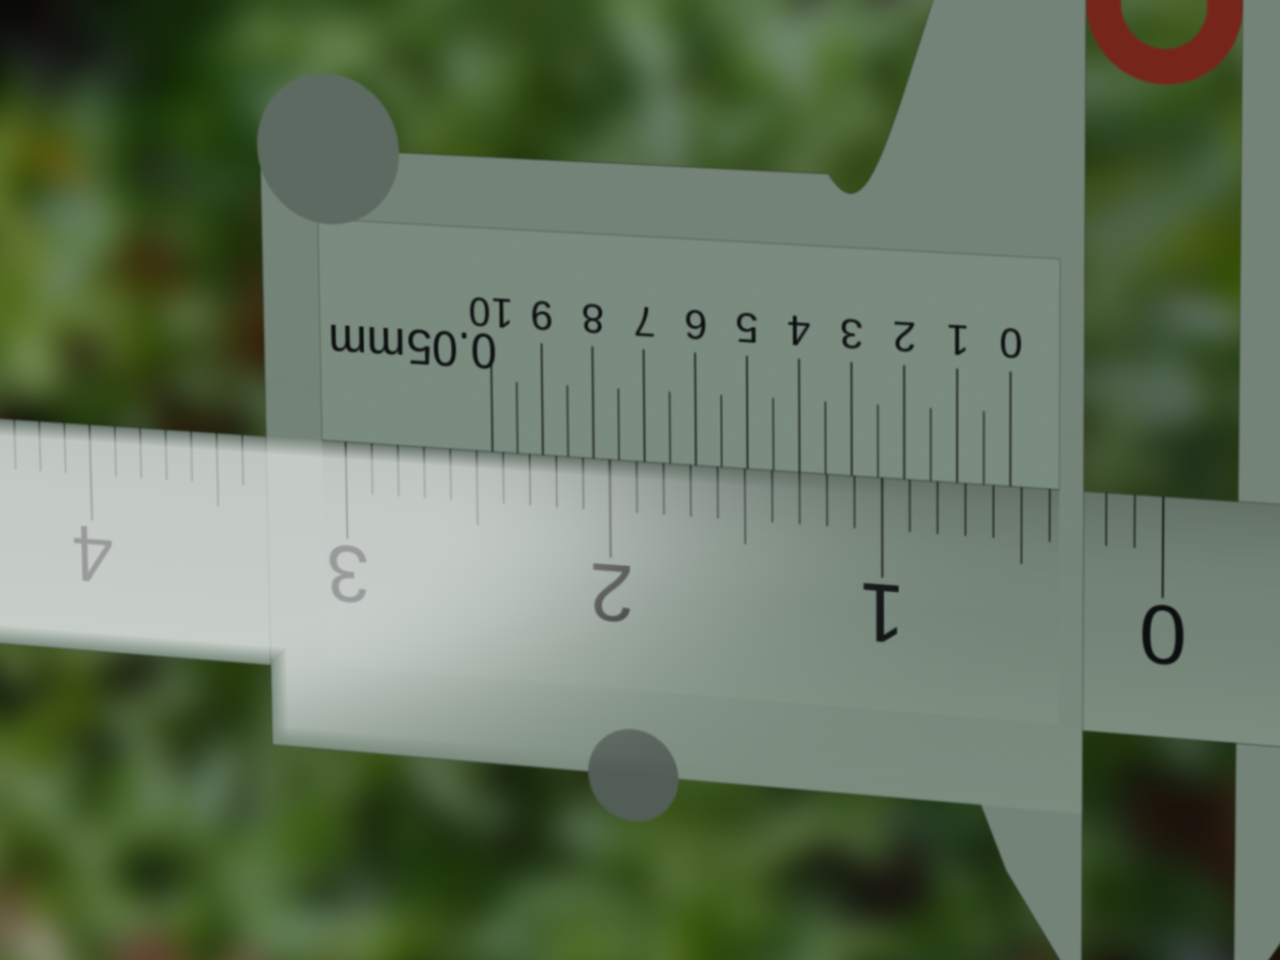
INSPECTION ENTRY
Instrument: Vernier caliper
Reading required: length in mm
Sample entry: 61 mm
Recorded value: 5.4 mm
